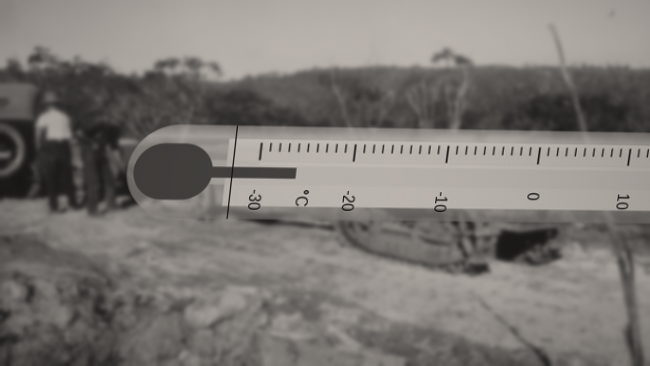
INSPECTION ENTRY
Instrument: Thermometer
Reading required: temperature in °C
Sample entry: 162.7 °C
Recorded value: -26 °C
